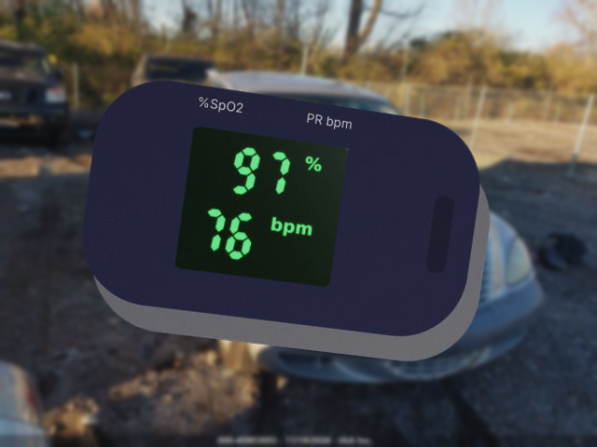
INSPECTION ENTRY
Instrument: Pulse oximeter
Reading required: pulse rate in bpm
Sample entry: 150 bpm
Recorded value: 76 bpm
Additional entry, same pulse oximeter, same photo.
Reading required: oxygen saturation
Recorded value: 97 %
